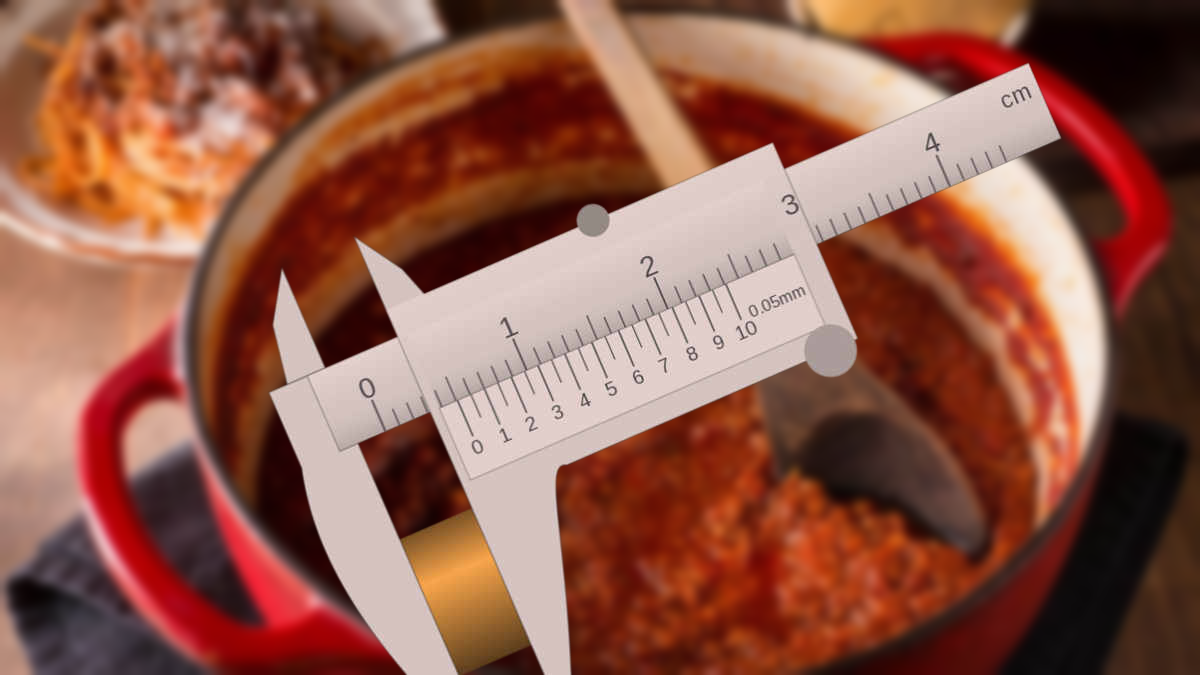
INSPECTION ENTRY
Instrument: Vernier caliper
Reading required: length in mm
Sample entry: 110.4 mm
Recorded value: 5.1 mm
